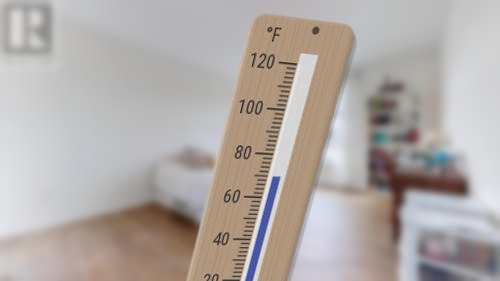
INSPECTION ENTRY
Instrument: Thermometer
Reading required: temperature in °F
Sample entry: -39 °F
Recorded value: 70 °F
